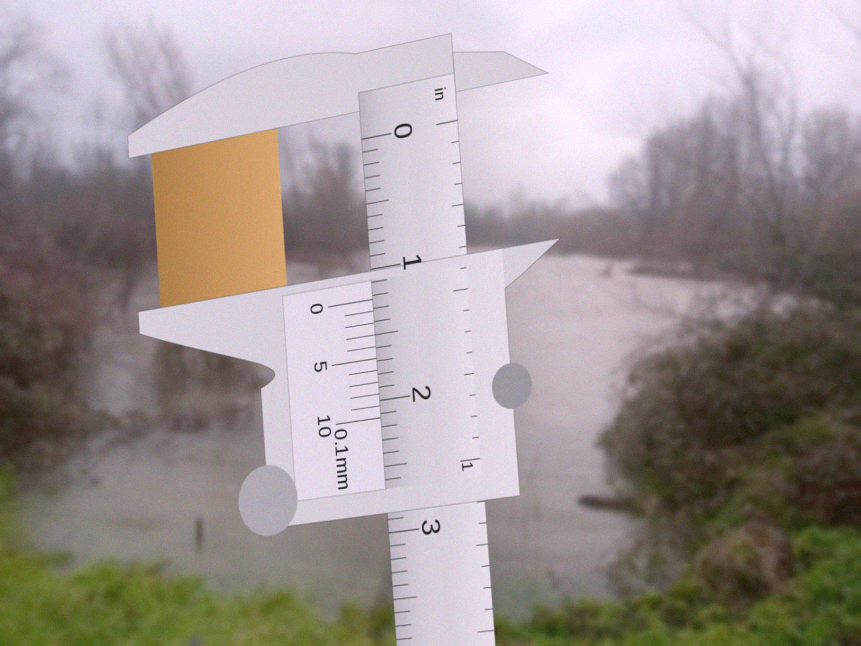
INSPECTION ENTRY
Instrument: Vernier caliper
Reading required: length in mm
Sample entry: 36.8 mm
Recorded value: 12.3 mm
